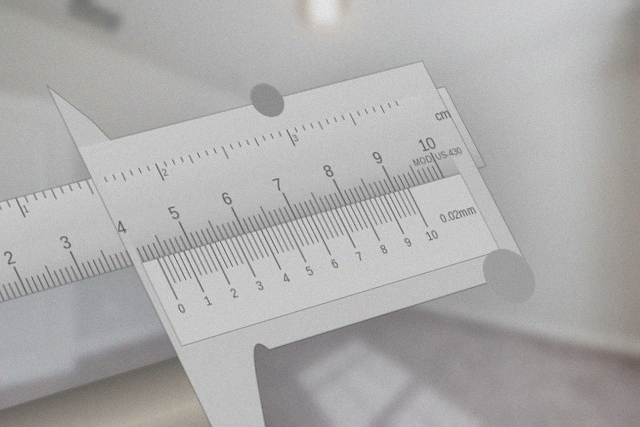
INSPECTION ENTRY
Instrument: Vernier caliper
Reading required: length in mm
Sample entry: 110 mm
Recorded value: 43.5 mm
